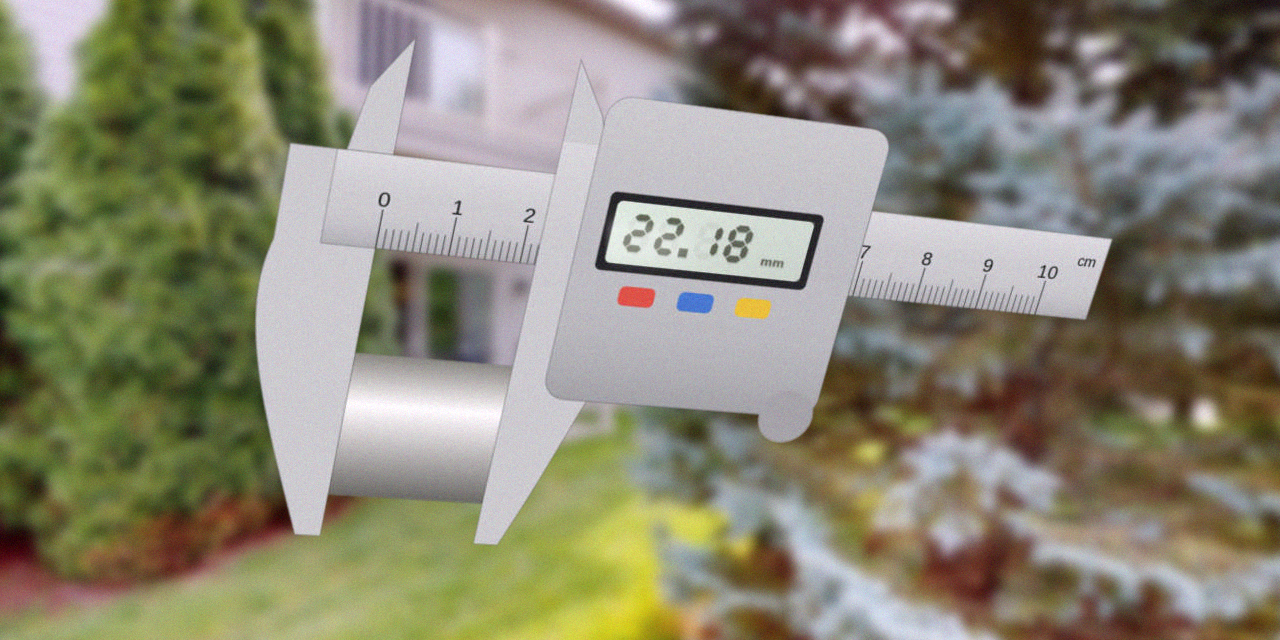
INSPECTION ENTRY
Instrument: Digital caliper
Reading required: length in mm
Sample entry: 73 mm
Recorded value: 22.18 mm
